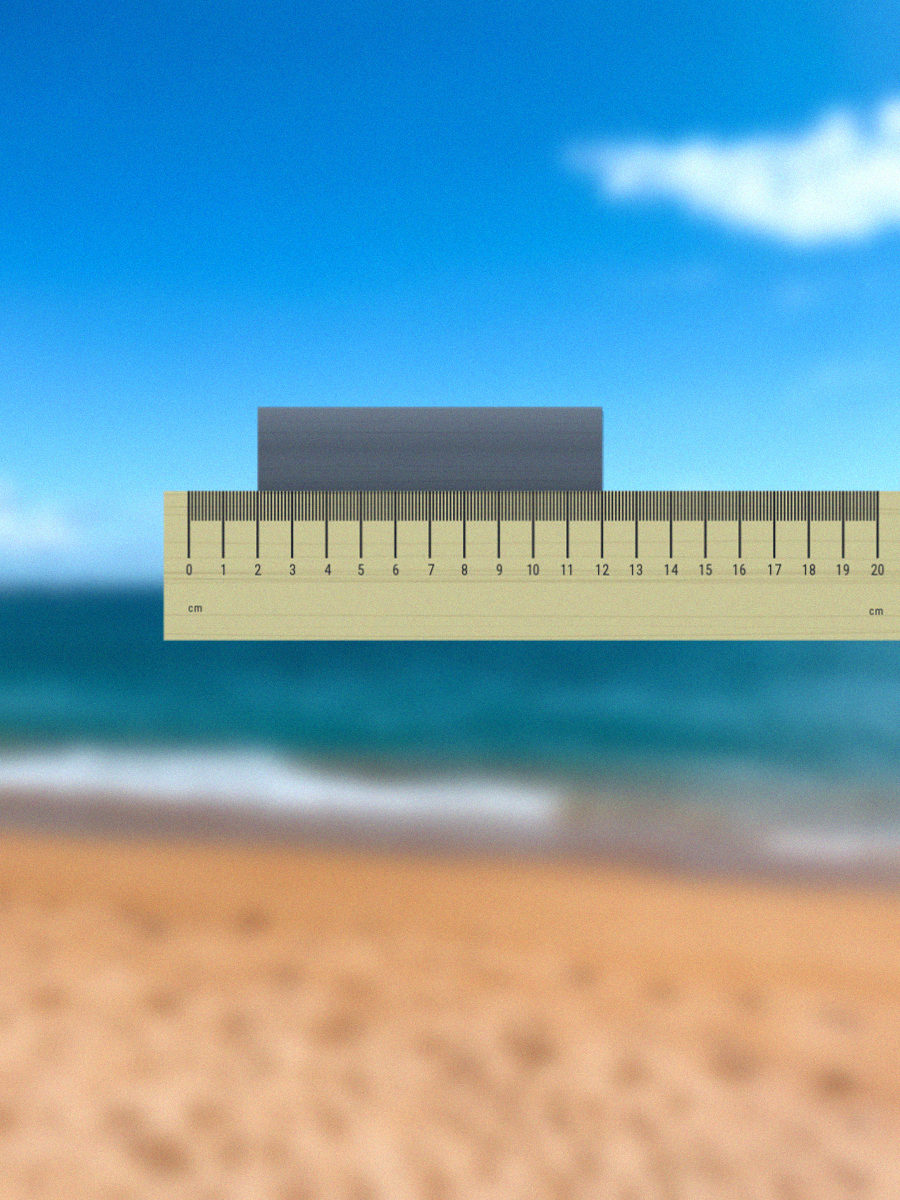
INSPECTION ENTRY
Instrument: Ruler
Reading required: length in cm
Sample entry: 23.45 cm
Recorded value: 10 cm
